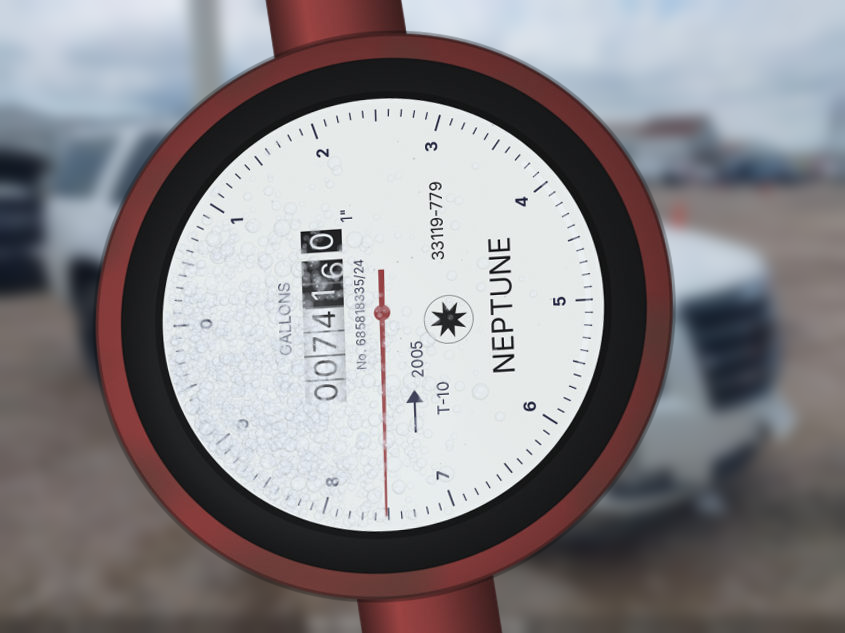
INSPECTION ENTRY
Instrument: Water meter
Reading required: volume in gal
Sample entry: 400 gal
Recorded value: 74157.5 gal
